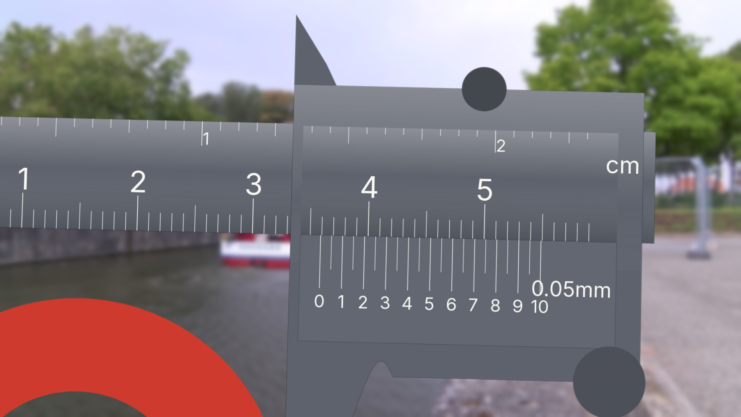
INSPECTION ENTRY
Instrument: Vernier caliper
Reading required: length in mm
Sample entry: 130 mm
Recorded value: 35.9 mm
